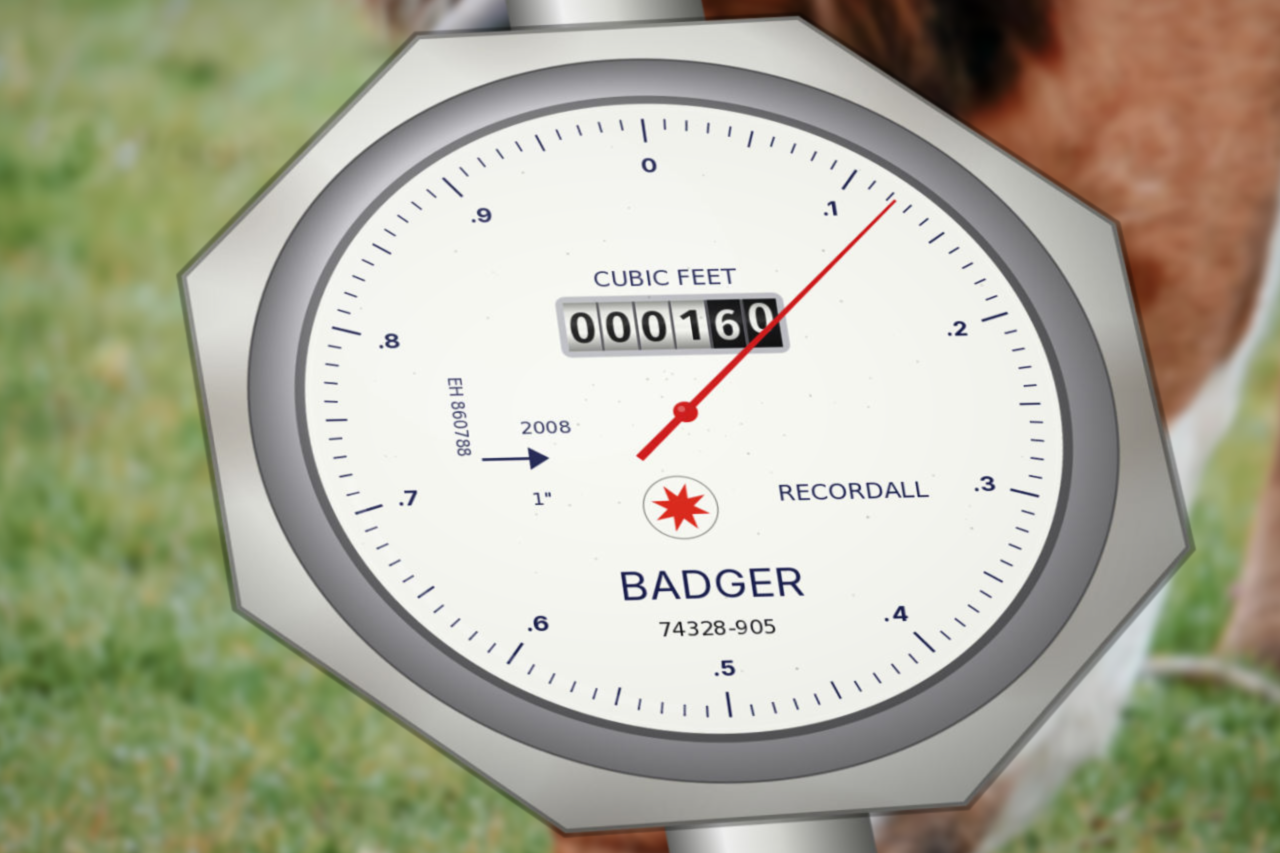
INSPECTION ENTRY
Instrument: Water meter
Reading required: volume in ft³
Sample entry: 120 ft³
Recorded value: 160.12 ft³
